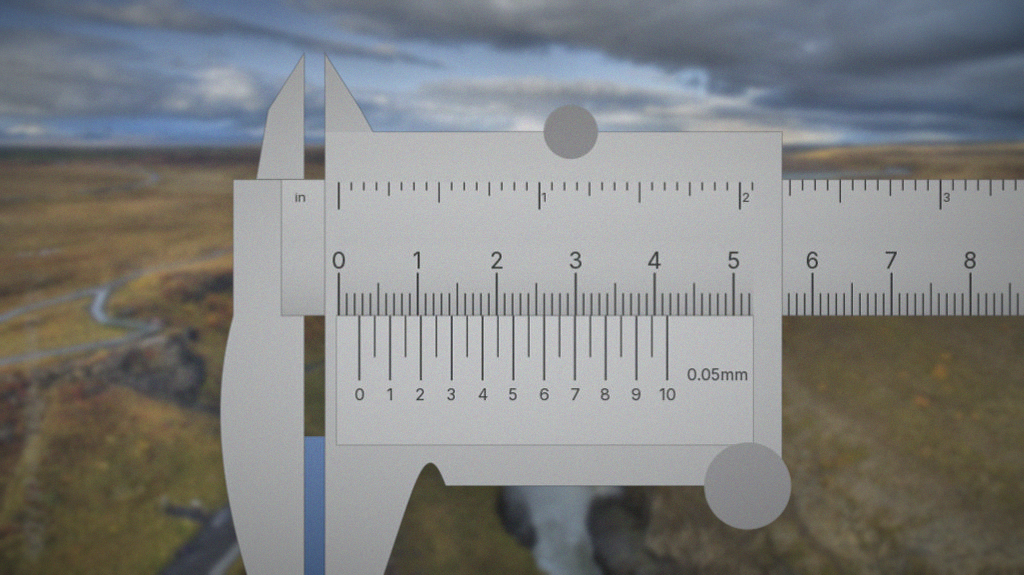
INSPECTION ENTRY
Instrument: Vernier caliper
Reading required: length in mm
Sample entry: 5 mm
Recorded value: 2.6 mm
